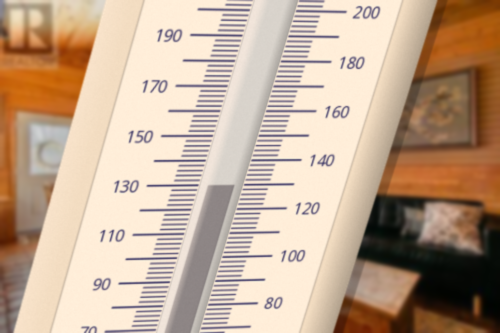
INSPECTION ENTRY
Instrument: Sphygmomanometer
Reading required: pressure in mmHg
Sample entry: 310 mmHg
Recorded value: 130 mmHg
